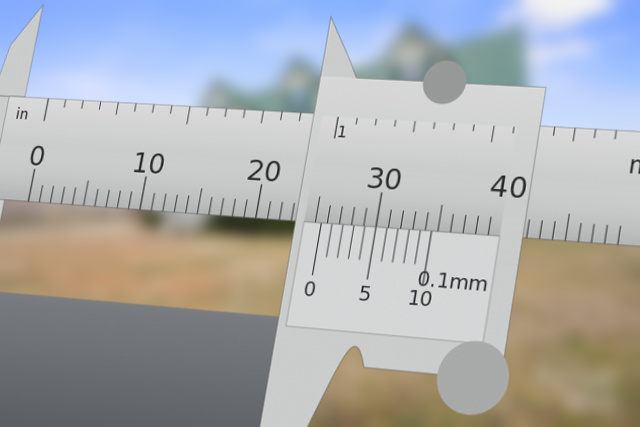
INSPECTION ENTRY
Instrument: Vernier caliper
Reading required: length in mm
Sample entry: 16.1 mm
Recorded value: 25.5 mm
